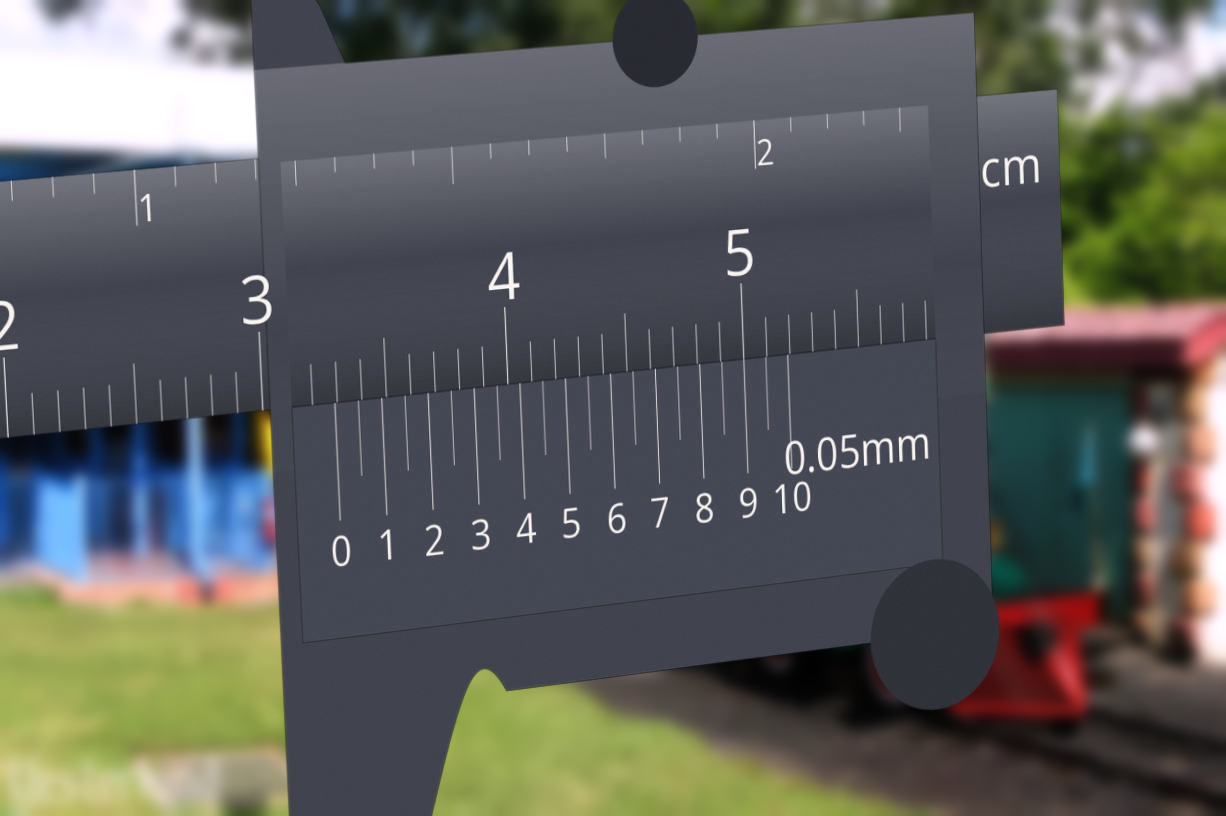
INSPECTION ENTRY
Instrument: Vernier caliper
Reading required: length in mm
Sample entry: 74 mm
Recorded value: 32.9 mm
